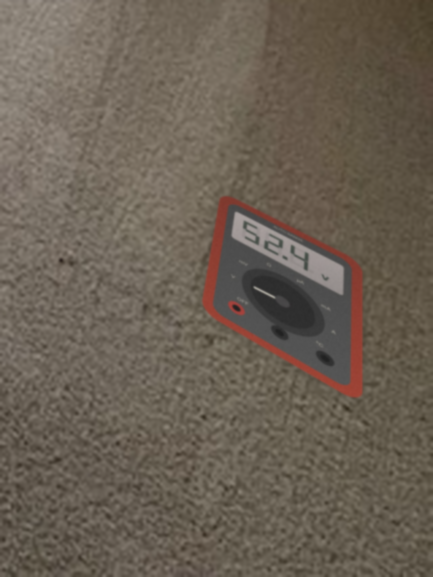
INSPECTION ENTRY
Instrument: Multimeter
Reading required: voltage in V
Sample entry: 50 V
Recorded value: 52.4 V
